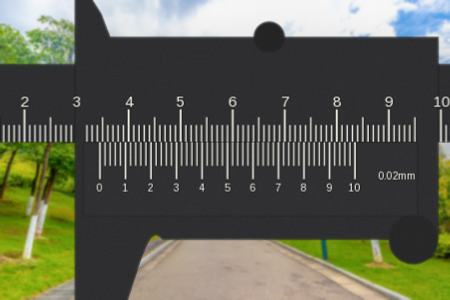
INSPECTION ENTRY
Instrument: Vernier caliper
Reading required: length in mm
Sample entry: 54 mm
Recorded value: 34.5 mm
